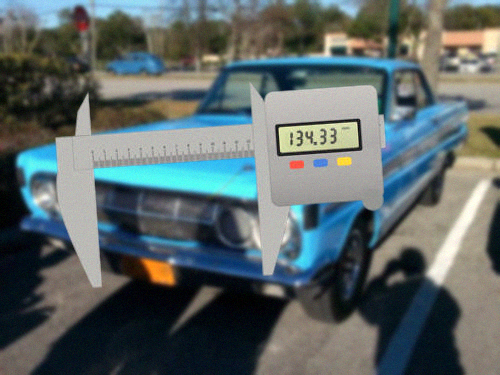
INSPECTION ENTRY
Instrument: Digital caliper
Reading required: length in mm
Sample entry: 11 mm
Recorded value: 134.33 mm
